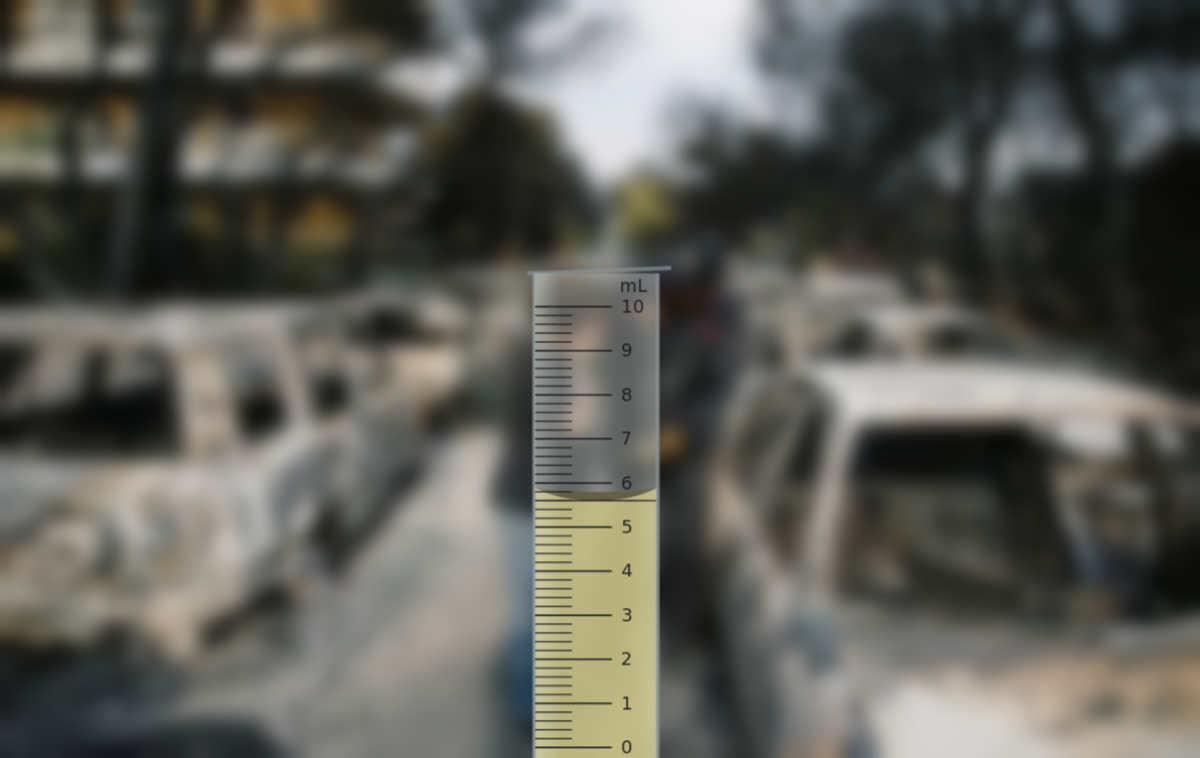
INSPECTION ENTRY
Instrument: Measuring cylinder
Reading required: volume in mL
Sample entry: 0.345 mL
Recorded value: 5.6 mL
